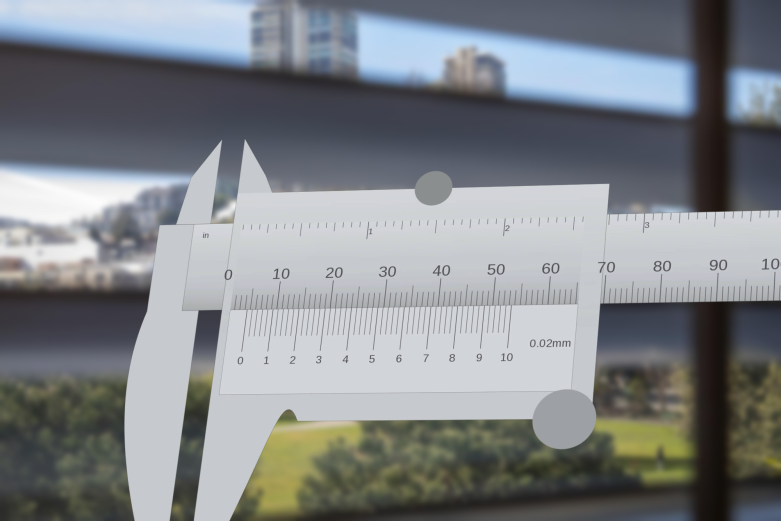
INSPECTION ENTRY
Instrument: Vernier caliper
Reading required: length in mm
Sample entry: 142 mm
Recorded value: 4.4 mm
